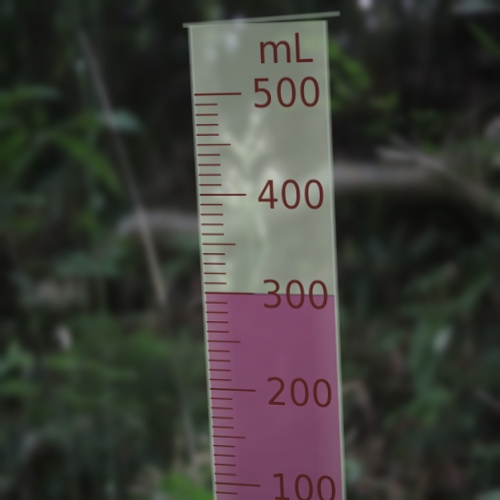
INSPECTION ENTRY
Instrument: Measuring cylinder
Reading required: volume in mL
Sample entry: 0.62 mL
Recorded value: 300 mL
